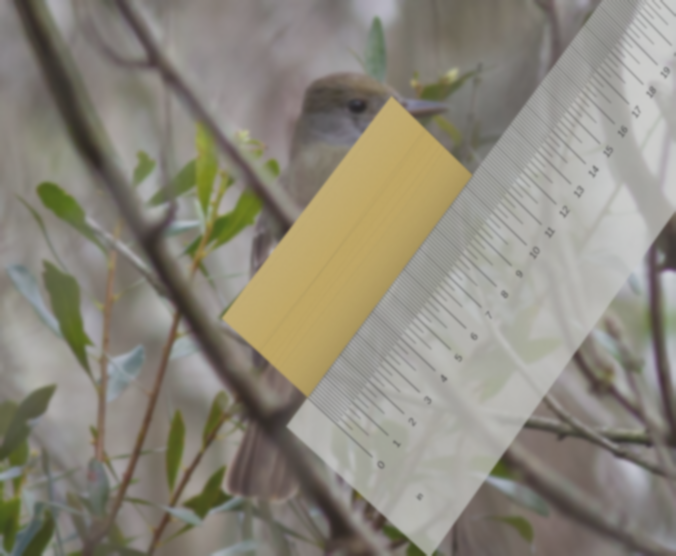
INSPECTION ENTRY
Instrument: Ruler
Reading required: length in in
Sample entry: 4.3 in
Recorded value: 10.5 in
